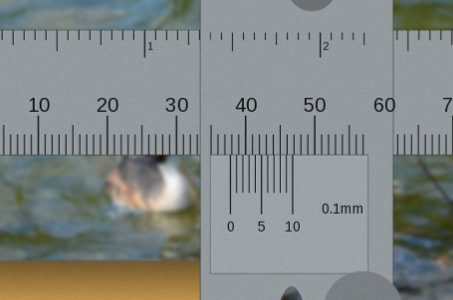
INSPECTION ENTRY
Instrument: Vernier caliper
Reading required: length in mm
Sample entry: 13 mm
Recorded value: 37.8 mm
